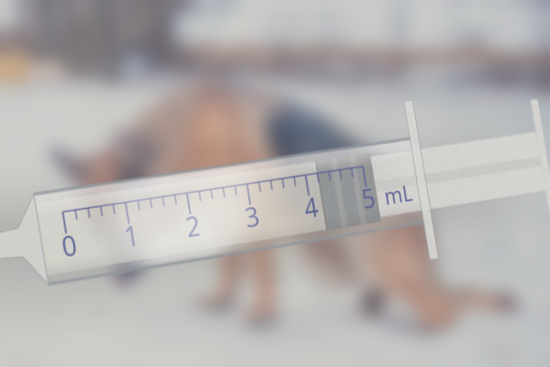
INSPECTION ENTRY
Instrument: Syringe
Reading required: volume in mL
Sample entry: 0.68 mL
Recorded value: 4.2 mL
